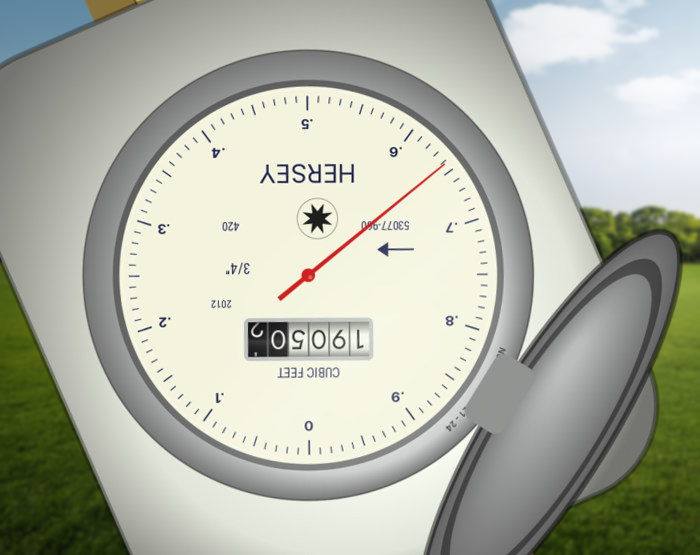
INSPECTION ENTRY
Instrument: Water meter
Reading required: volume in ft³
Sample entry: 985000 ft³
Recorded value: 190501.64 ft³
